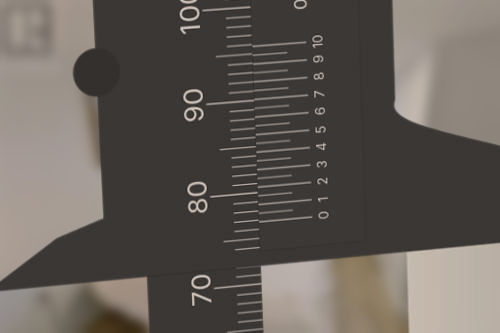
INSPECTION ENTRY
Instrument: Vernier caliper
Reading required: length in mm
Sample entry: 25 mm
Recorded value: 76.8 mm
